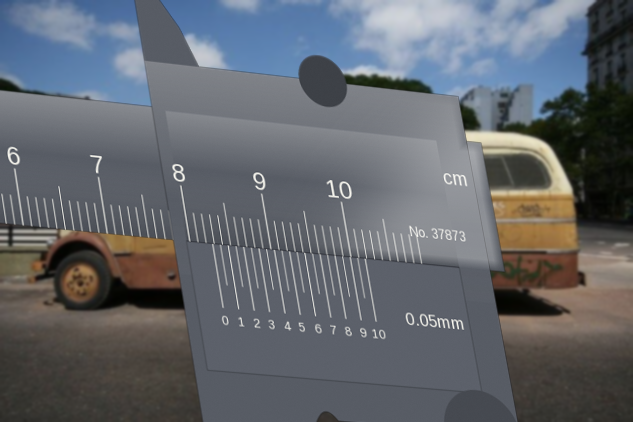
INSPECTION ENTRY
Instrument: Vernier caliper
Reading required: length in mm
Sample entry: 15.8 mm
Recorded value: 82.8 mm
